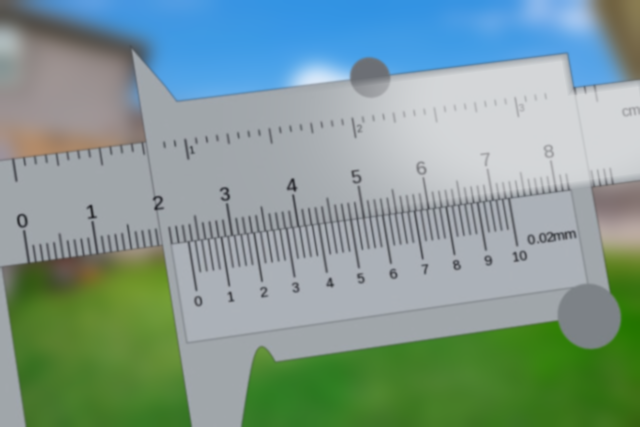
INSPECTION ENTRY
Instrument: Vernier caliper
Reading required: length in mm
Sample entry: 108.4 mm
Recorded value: 23.5 mm
